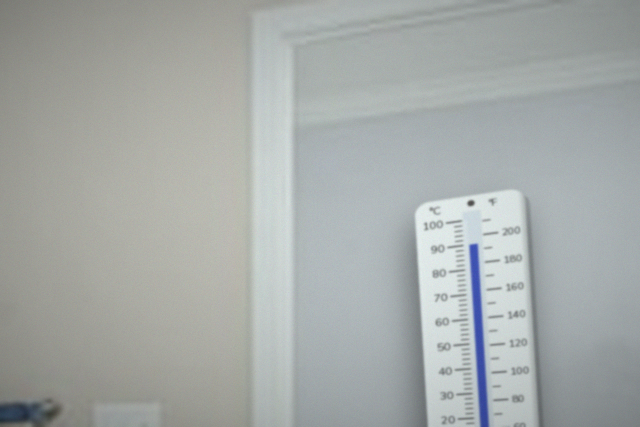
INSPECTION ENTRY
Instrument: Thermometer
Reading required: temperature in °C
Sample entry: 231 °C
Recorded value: 90 °C
